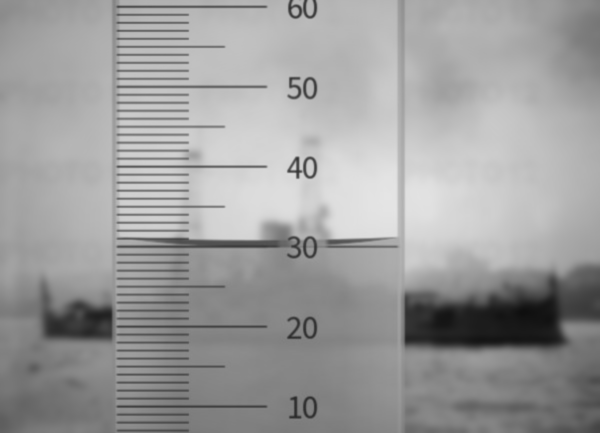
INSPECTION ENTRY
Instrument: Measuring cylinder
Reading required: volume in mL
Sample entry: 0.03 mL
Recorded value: 30 mL
